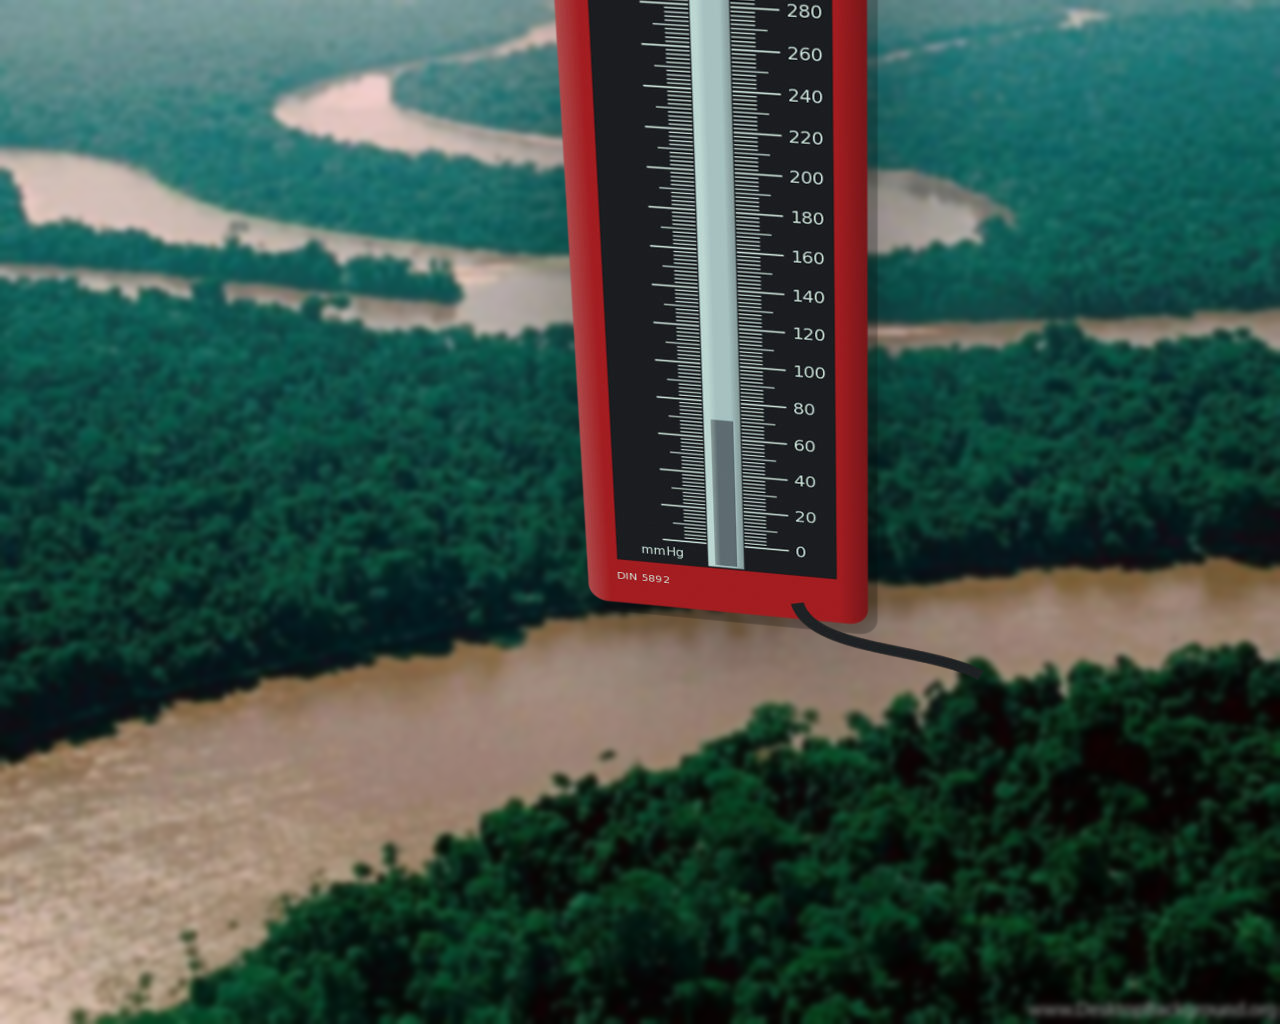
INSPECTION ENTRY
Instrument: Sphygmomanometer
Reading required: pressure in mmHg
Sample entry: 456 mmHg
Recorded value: 70 mmHg
